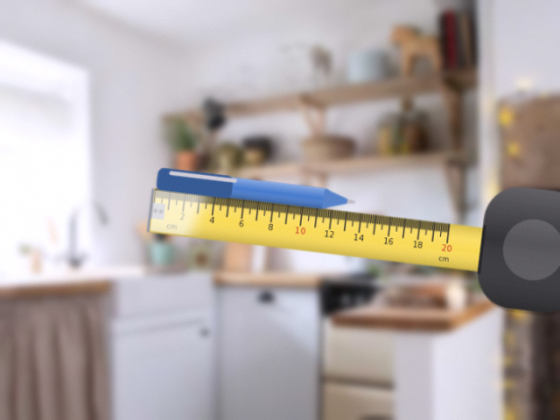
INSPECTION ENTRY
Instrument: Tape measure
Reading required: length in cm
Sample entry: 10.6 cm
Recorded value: 13.5 cm
